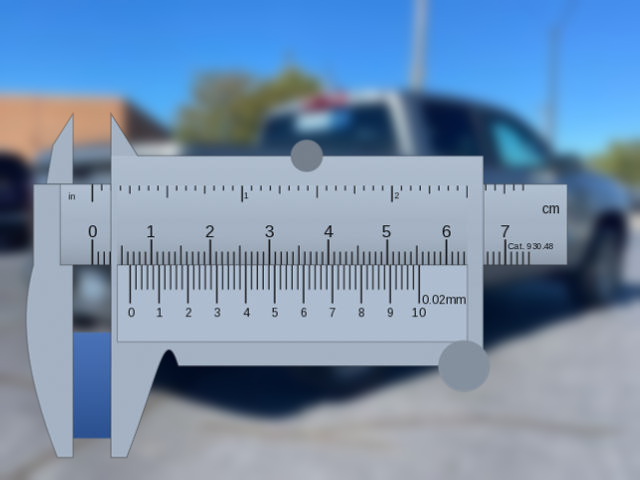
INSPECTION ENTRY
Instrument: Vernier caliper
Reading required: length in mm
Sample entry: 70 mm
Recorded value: 6.4 mm
